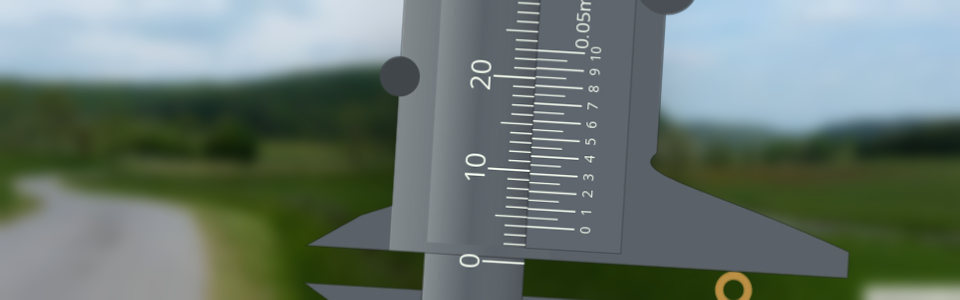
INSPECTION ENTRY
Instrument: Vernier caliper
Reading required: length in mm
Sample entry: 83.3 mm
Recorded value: 4.0 mm
